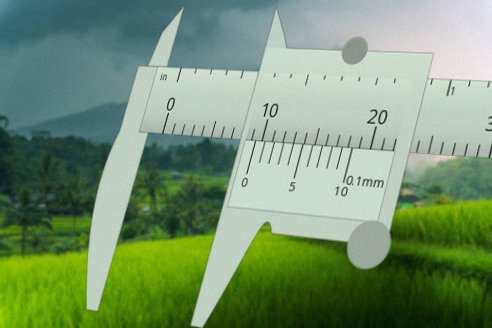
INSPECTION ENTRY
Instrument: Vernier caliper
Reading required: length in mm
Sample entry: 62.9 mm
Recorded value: 9.4 mm
